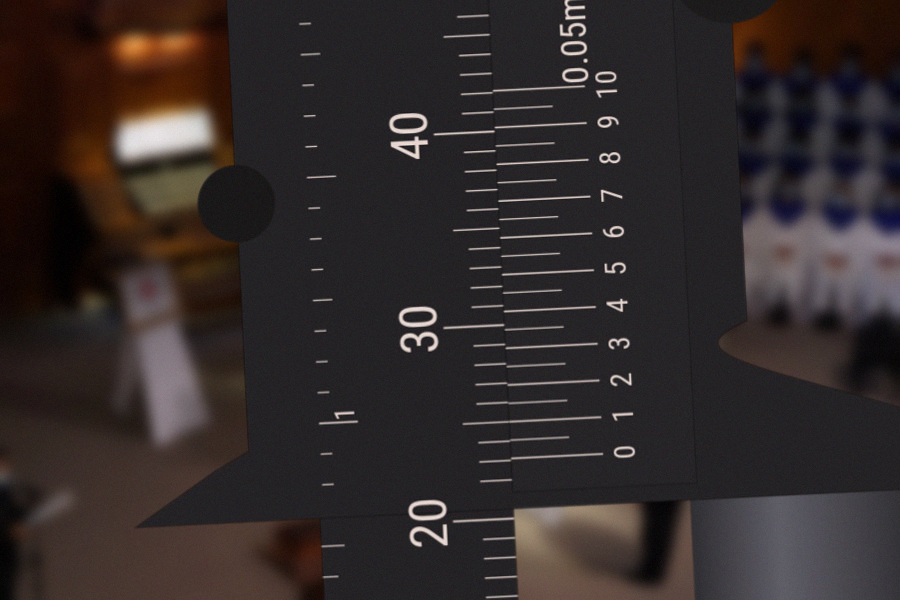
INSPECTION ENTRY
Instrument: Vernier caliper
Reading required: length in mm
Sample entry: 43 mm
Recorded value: 23.1 mm
